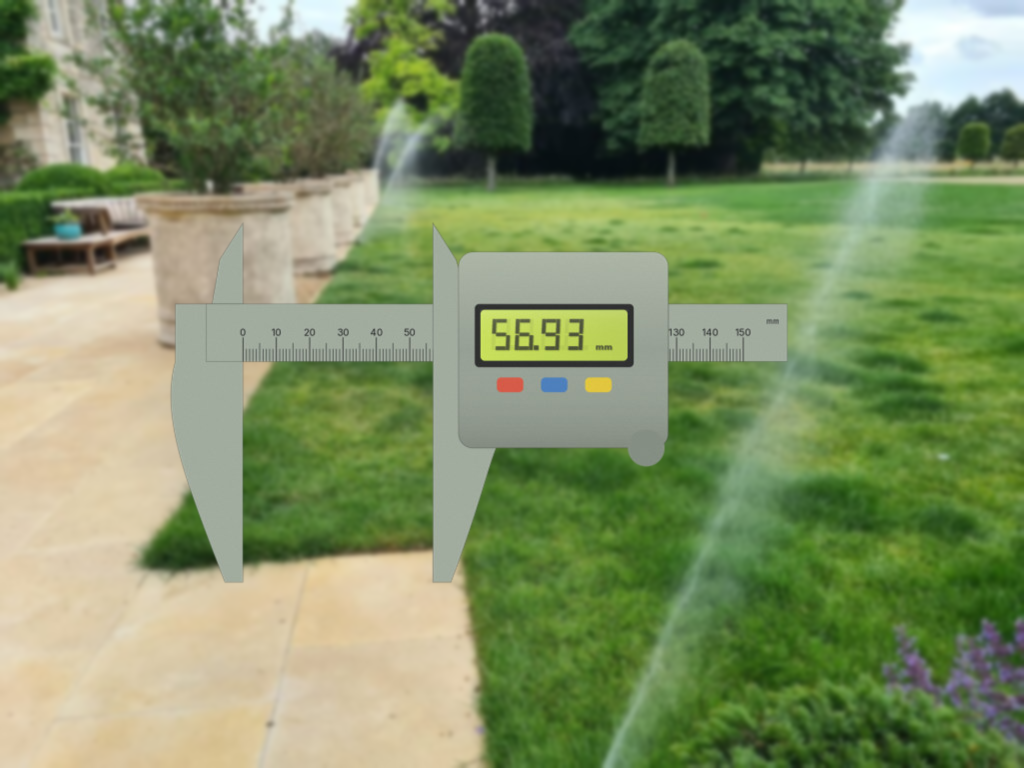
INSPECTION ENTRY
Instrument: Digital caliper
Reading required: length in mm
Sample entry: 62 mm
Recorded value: 56.93 mm
